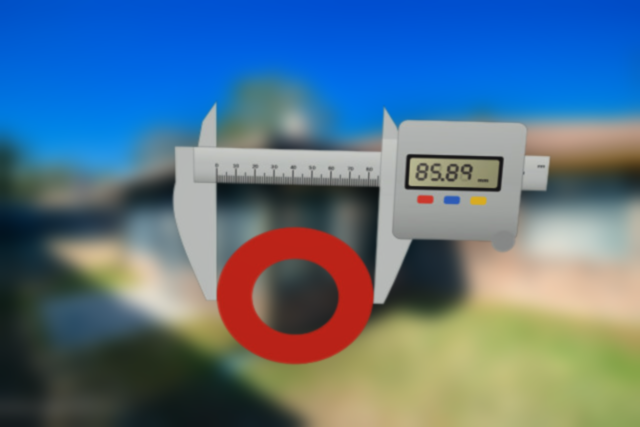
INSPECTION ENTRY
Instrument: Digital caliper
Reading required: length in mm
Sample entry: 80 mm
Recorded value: 85.89 mm
